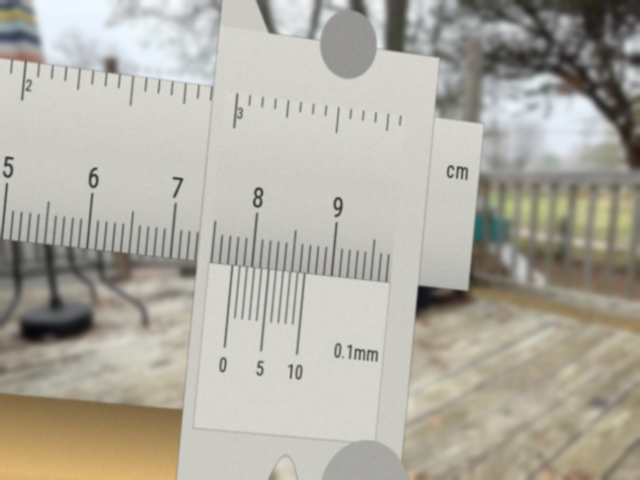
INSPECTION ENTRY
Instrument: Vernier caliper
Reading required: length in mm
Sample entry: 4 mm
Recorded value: 77.6 mm
